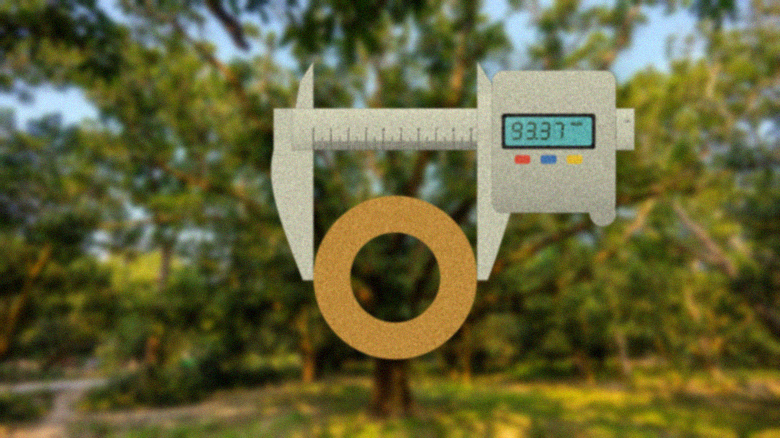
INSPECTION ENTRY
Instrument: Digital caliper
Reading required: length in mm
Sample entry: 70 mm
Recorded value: 93.37 mm
